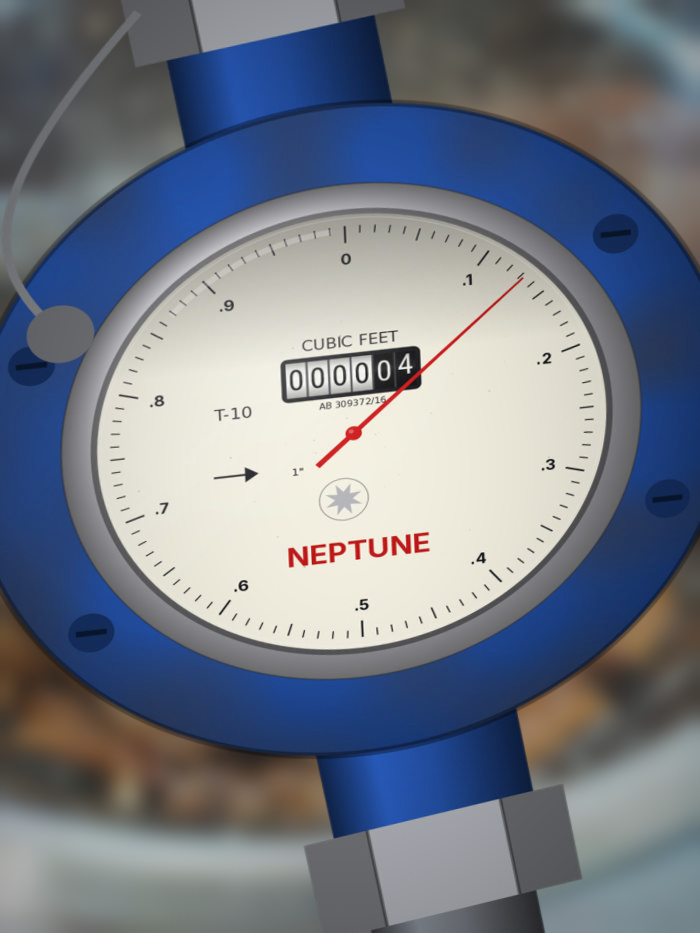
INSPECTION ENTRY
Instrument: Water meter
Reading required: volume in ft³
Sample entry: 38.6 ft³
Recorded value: 4.13 ft³
